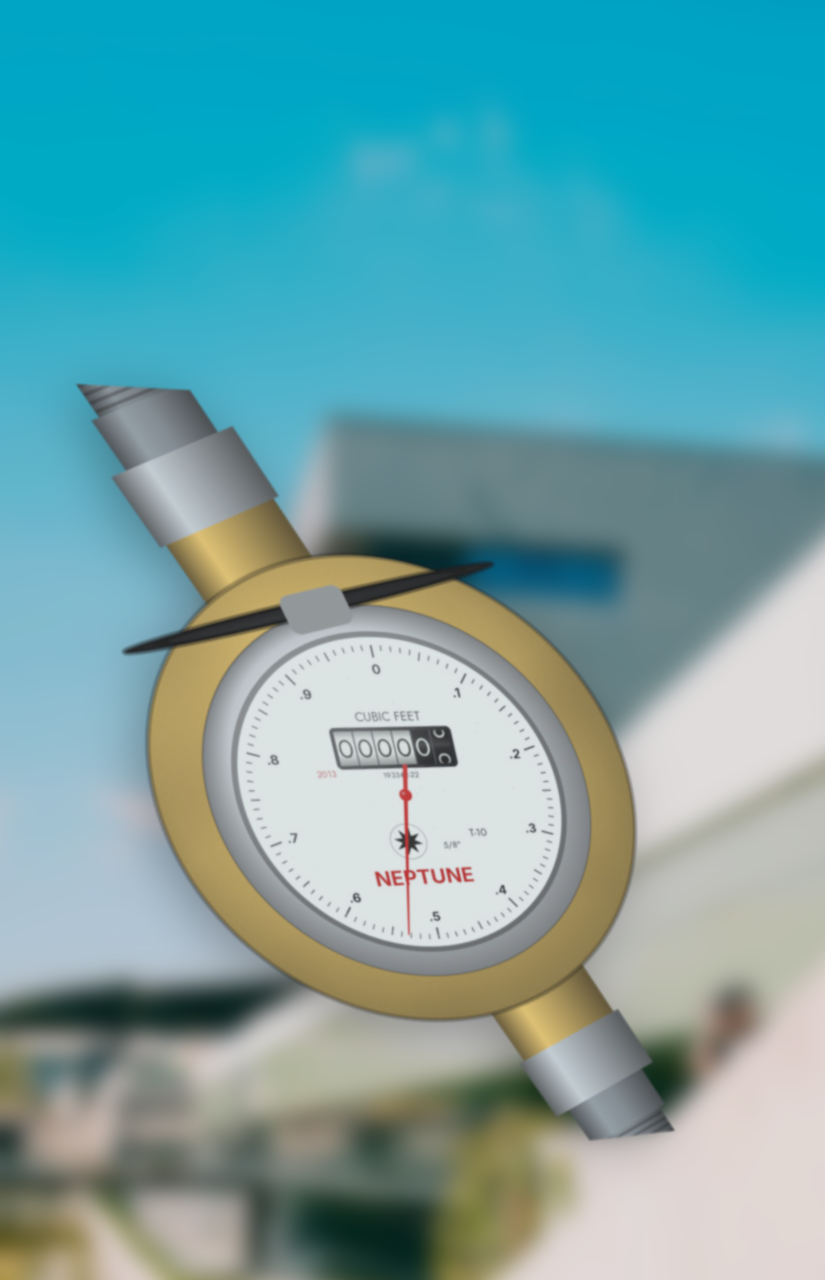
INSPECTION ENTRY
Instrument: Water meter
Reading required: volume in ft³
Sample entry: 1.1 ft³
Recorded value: 8.53 ft³
